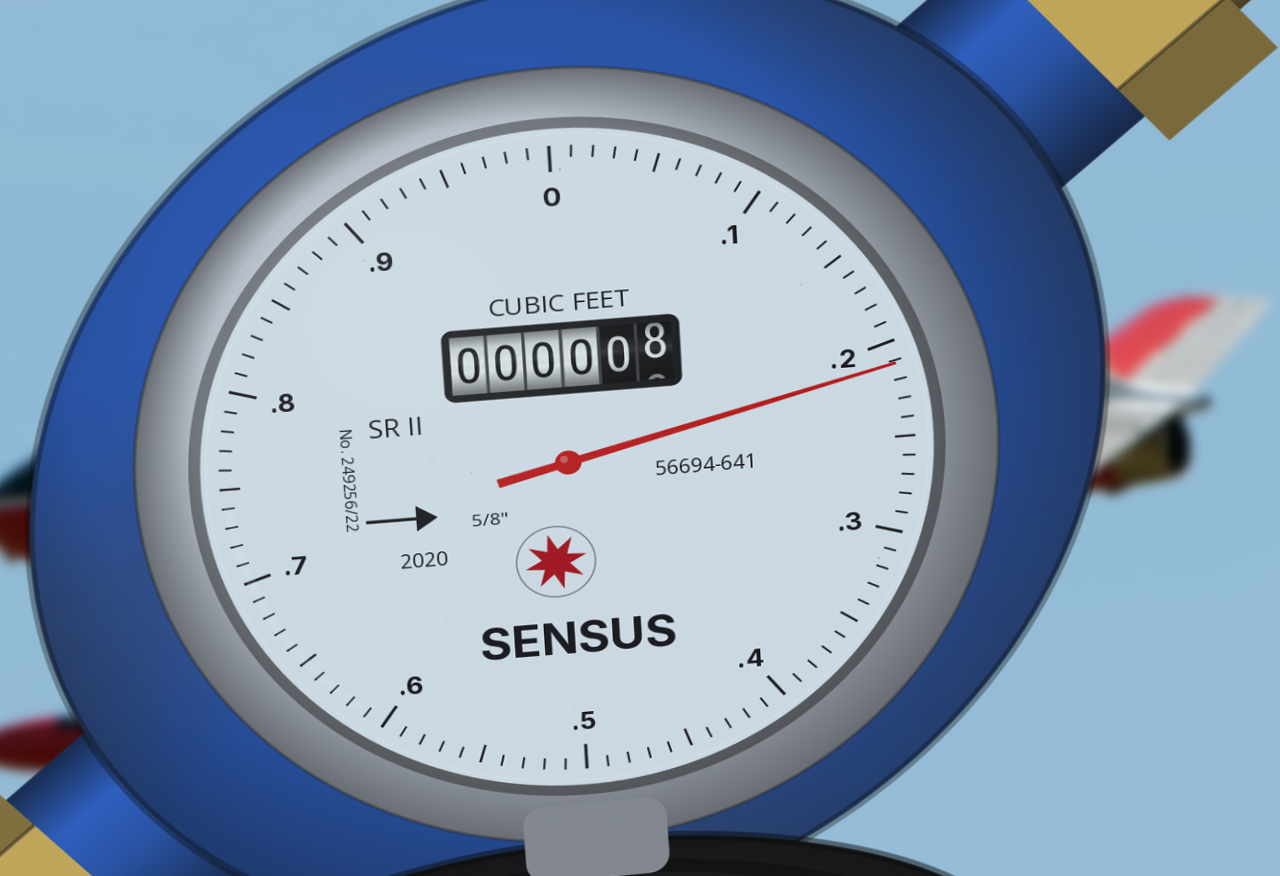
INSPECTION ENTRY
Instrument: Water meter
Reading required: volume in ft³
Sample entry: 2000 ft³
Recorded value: 8.21 ft³
